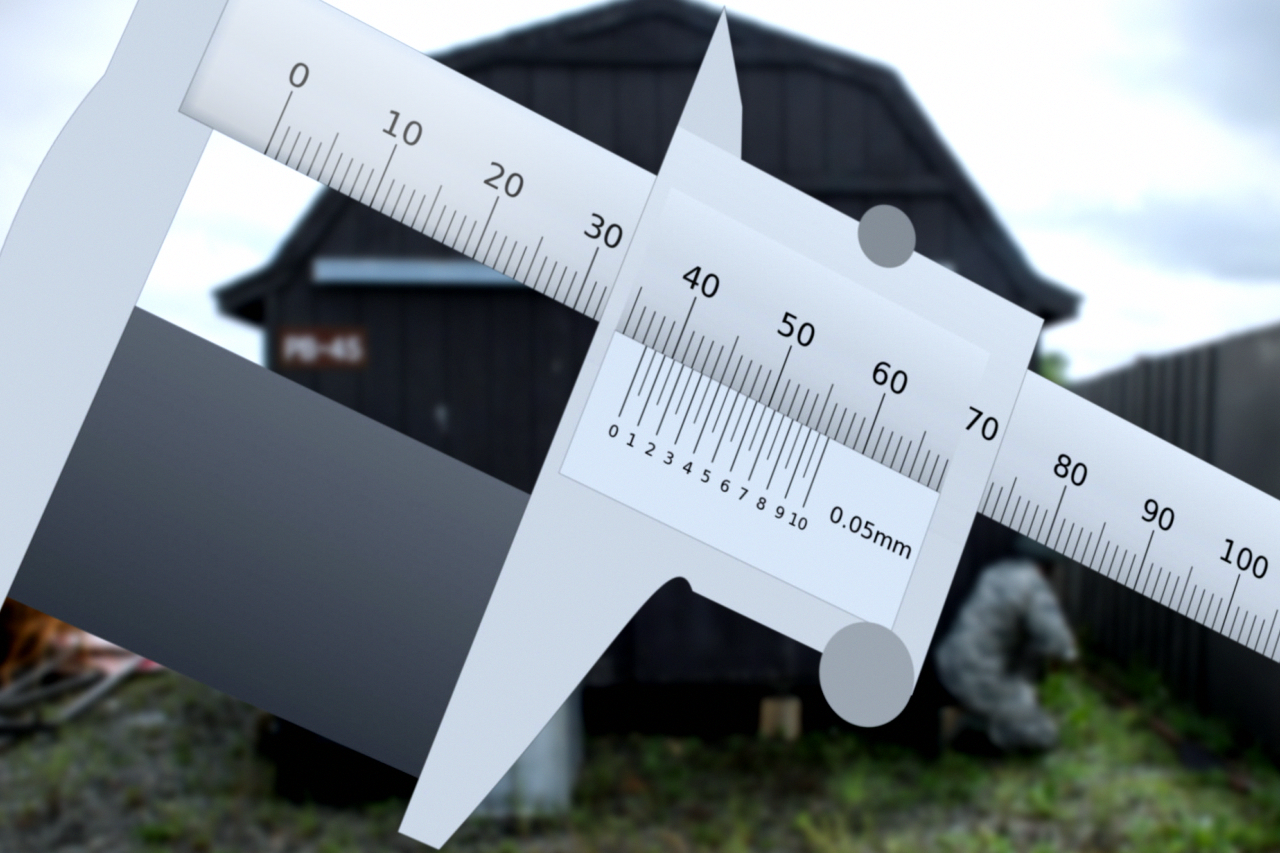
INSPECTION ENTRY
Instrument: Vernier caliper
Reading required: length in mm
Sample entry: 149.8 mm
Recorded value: 37.4 mm
